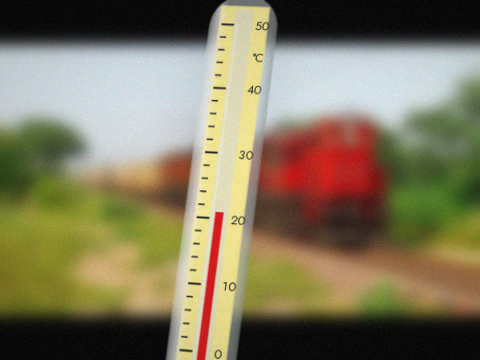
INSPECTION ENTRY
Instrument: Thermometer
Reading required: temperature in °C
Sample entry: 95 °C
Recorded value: 21 °C
